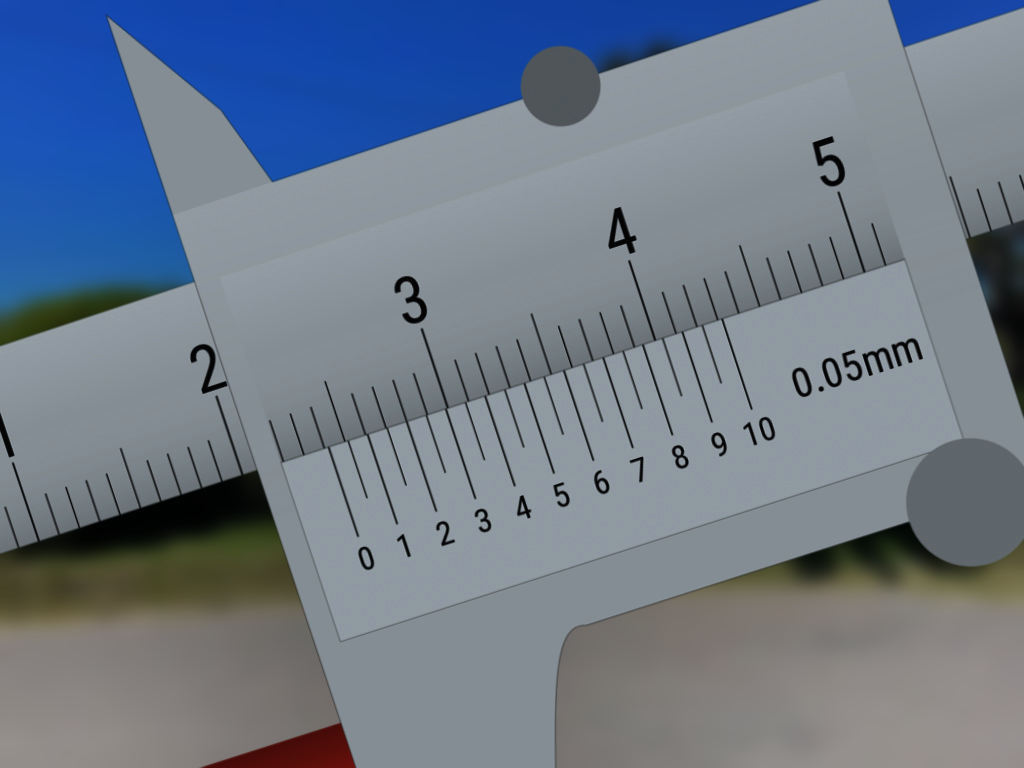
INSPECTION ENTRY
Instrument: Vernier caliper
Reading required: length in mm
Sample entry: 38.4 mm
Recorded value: 24.2 mm
